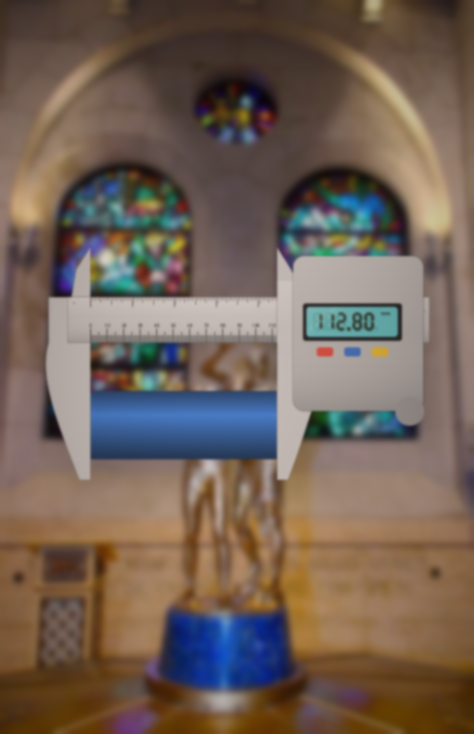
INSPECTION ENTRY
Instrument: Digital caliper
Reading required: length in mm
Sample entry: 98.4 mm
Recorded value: 112.80 mm
